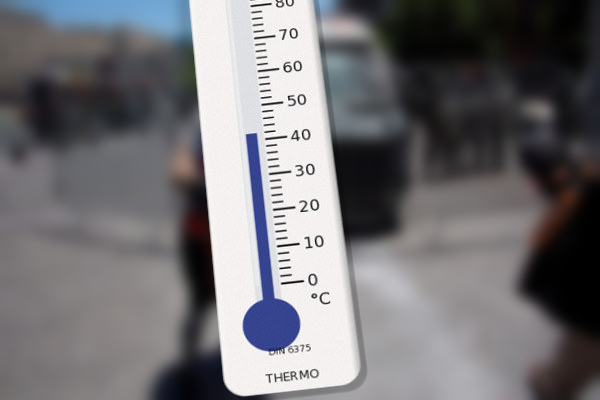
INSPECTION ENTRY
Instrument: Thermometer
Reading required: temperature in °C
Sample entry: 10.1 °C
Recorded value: 42 °C
